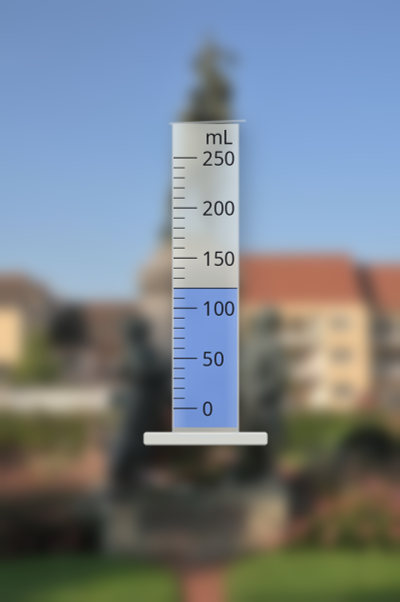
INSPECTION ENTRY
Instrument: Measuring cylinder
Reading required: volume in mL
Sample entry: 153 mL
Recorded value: 120 mL
